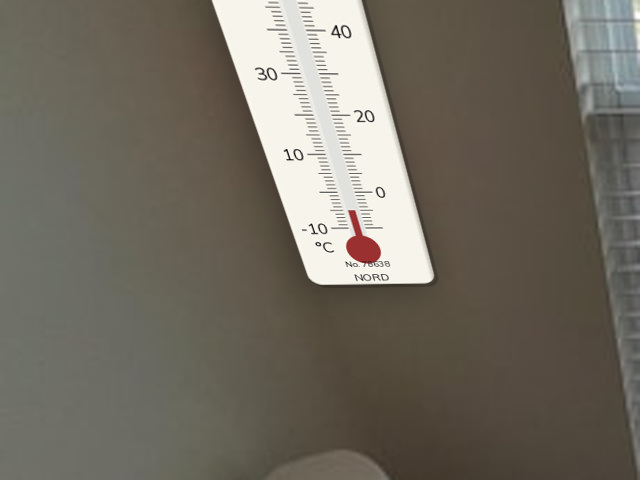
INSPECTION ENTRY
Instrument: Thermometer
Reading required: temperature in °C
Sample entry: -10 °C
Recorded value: -5 °C
